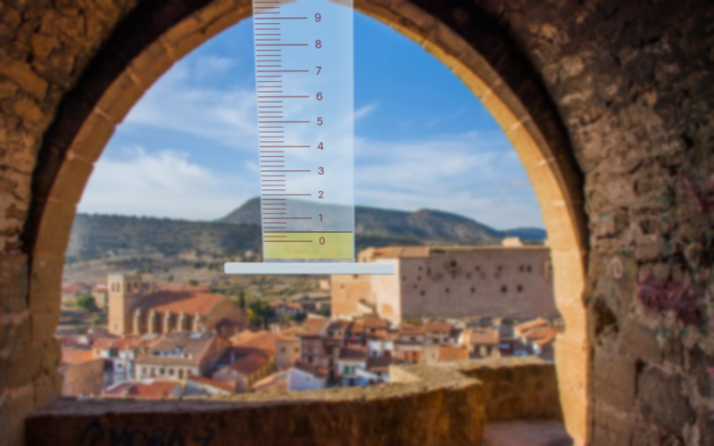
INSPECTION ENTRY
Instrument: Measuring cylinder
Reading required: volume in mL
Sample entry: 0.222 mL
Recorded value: 0.4 mL
